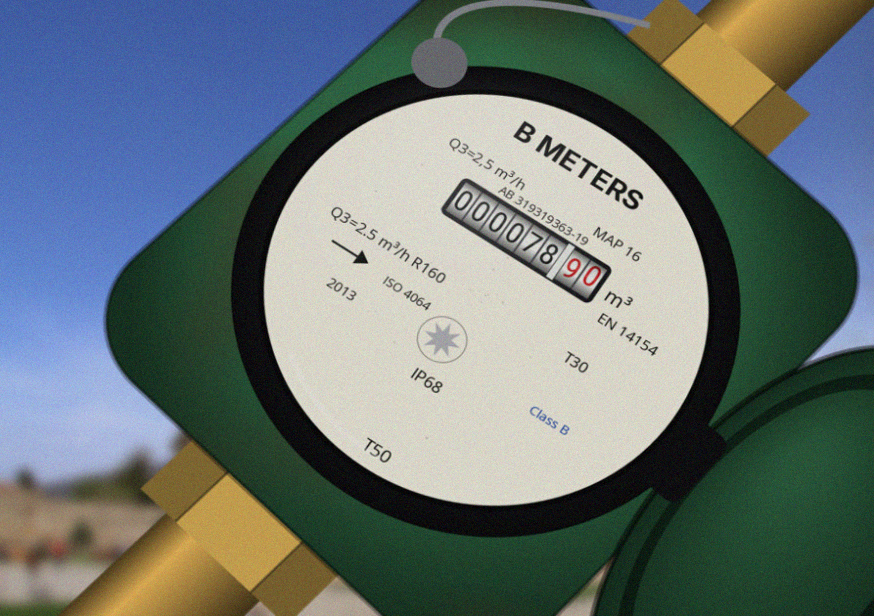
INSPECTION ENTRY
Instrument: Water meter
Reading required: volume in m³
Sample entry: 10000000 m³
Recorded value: 78.90 m³
